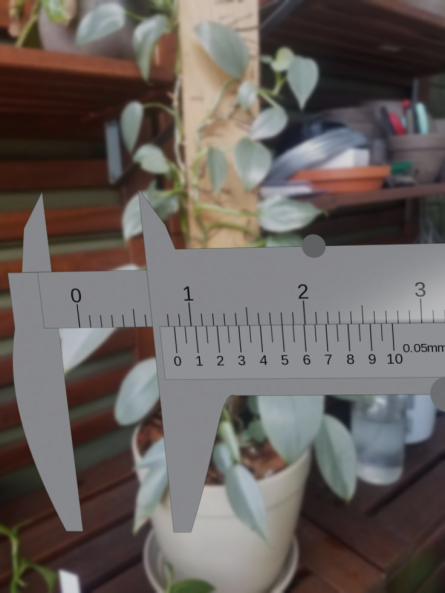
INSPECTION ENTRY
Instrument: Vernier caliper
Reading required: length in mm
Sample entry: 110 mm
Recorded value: 8.5 mm
